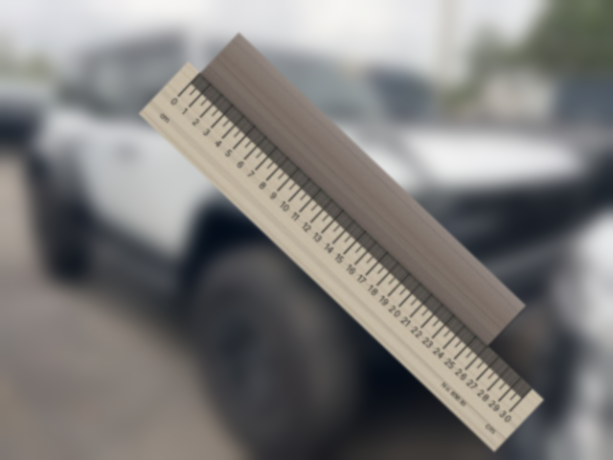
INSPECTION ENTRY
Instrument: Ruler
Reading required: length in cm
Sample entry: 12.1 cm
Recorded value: 26 cm
